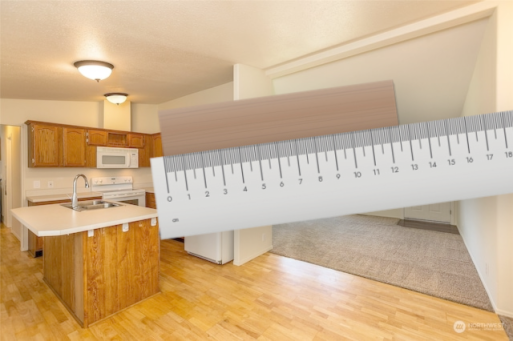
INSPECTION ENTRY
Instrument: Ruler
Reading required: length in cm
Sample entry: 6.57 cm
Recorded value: 12.5 cm
